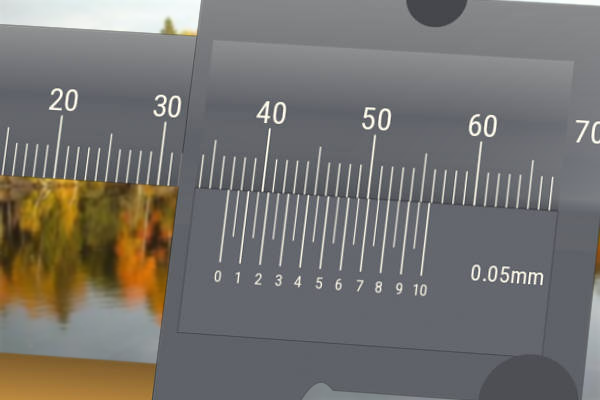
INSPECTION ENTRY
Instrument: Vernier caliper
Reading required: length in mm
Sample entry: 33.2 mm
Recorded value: 36.8 mm
